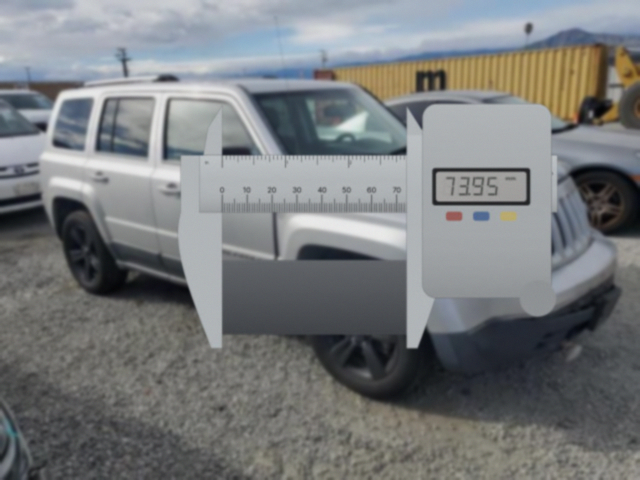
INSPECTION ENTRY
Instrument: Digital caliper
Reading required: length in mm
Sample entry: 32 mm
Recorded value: 73.95 mm
